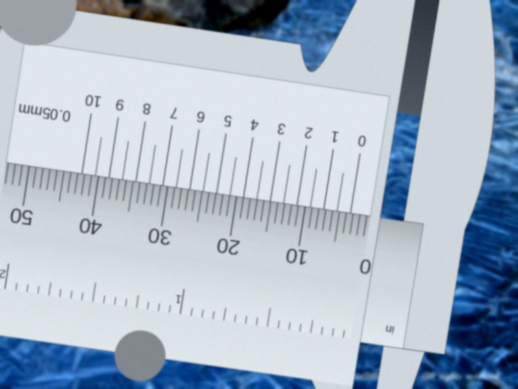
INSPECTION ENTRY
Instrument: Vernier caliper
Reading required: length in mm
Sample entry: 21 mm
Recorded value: 3.4 mm
